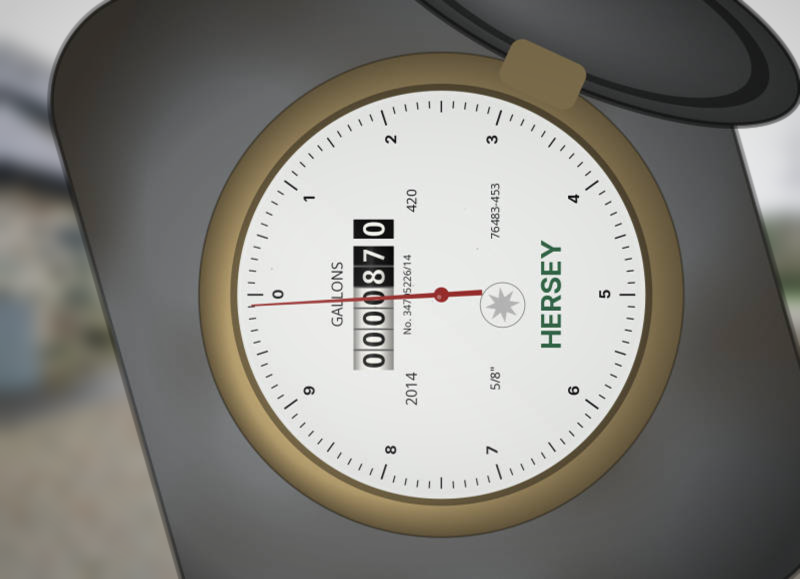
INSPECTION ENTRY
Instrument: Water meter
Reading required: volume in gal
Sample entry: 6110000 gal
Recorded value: 869.9 gal
